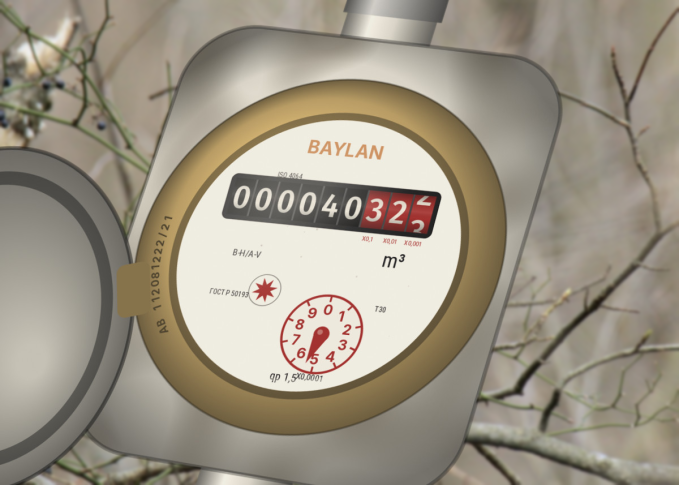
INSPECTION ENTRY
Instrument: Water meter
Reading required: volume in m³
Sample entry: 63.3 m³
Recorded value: 40.3225 m³
